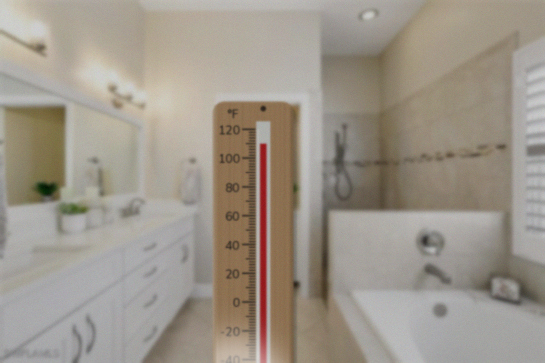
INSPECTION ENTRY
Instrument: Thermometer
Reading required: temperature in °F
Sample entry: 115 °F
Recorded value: 110 °F
